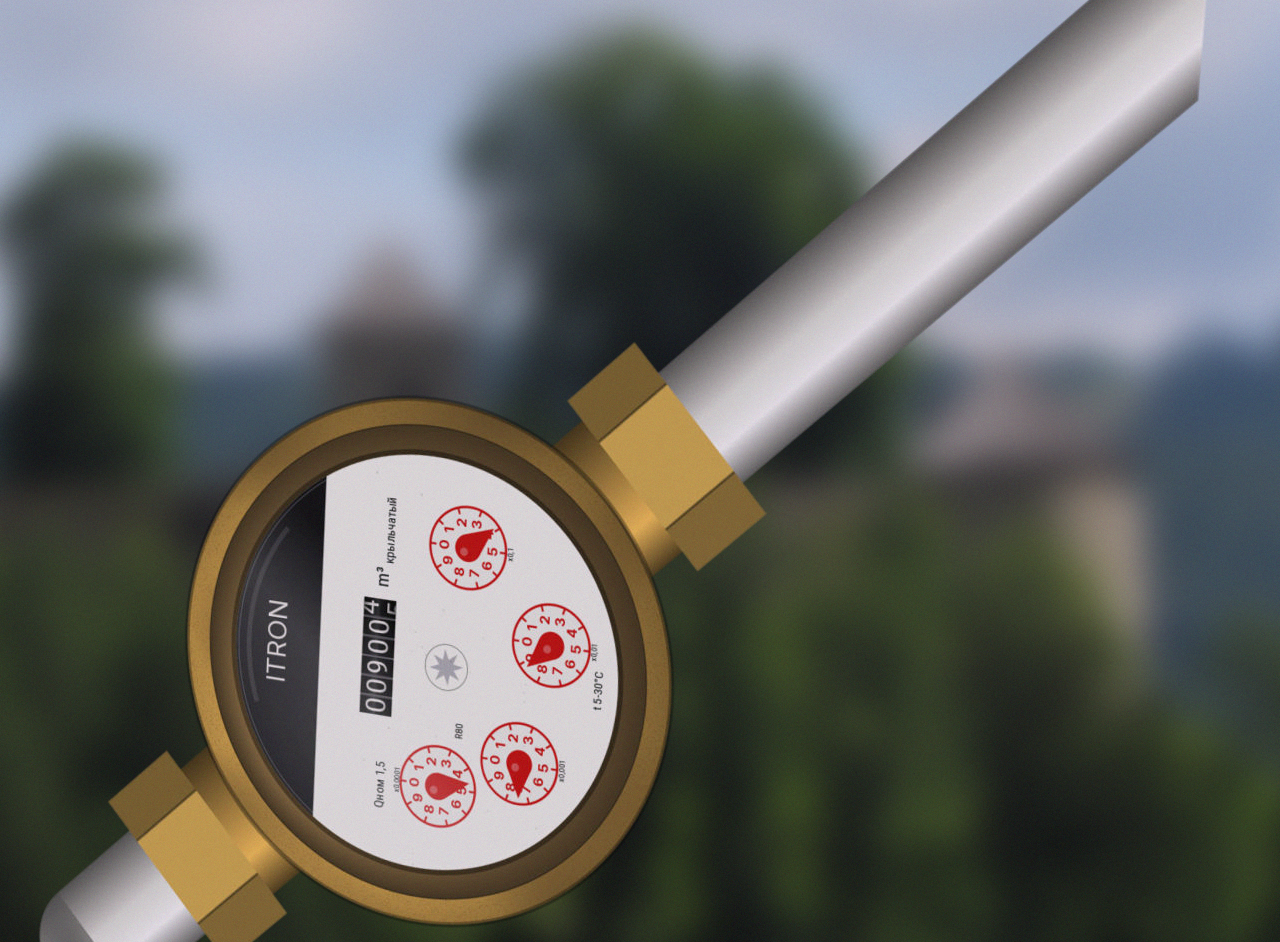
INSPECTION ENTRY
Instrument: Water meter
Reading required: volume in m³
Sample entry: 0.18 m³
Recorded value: 9004.3874 m³
